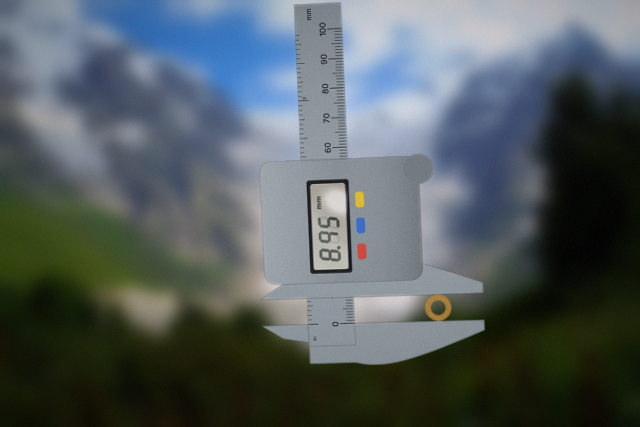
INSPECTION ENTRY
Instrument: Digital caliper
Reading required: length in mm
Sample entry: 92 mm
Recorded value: 8.95 mm
